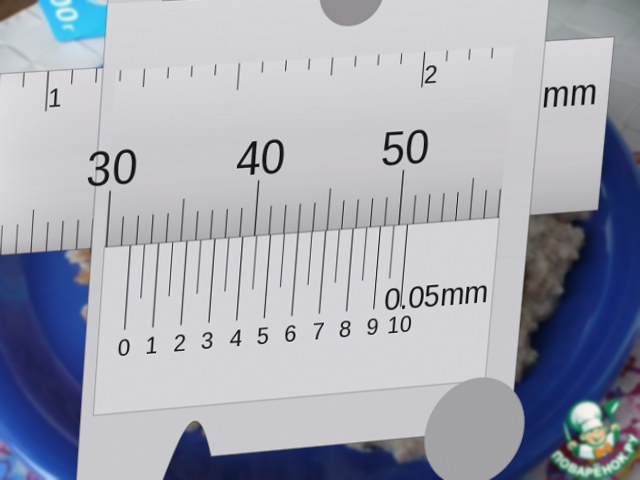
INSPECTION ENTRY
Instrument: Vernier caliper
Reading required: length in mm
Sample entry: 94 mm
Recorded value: 31.6 mm
